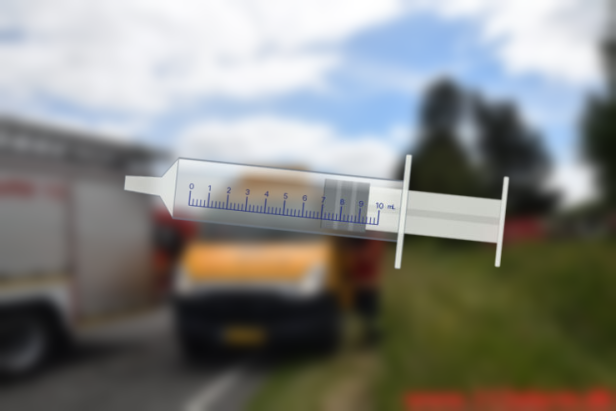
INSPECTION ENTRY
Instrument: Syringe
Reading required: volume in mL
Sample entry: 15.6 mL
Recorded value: 7 mL
